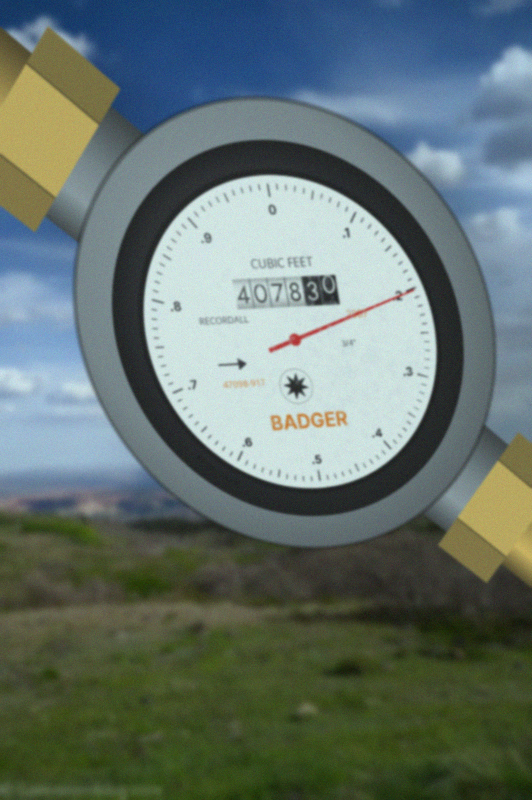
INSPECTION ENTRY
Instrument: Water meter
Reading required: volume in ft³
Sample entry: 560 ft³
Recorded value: 407830.20 ft³
